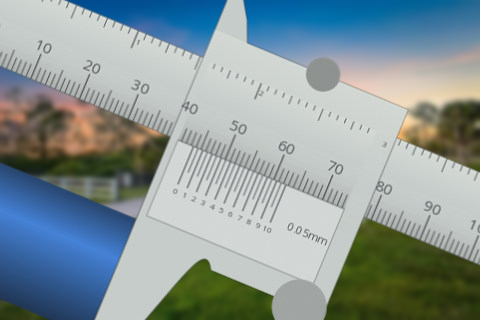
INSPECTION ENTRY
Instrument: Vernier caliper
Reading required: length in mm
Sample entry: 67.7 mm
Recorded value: 43.5 mm
